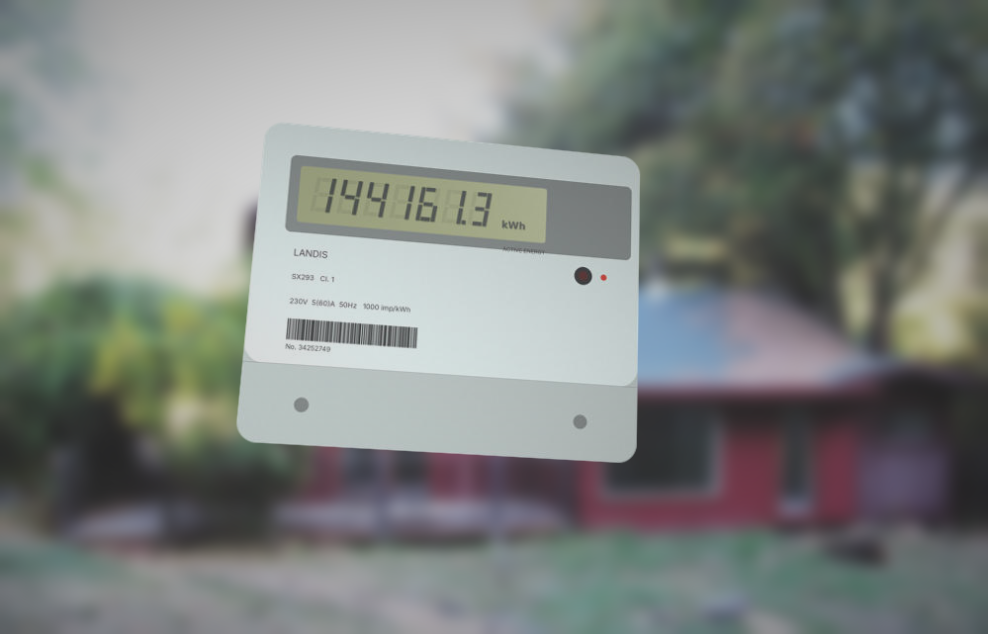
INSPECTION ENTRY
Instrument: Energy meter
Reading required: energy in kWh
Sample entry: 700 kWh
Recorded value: 144161.3 kWh
